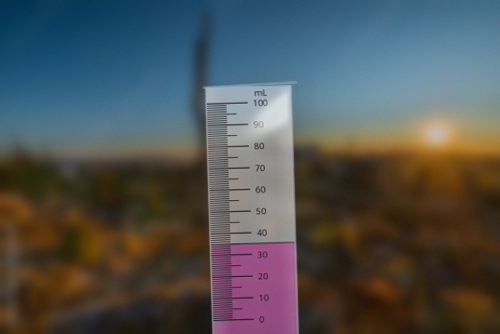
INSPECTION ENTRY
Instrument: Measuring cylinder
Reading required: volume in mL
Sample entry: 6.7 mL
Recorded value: 35 mL
